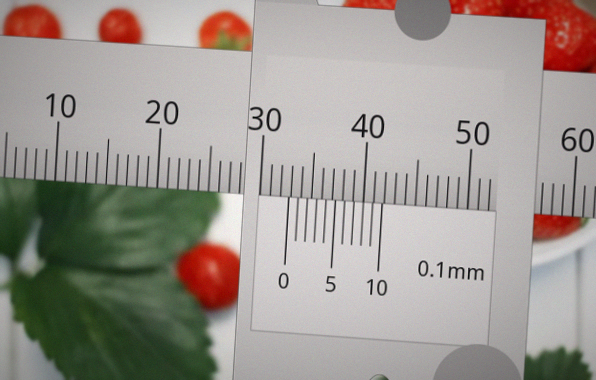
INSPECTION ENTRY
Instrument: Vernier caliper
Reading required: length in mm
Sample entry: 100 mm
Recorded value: 32.8 mm
